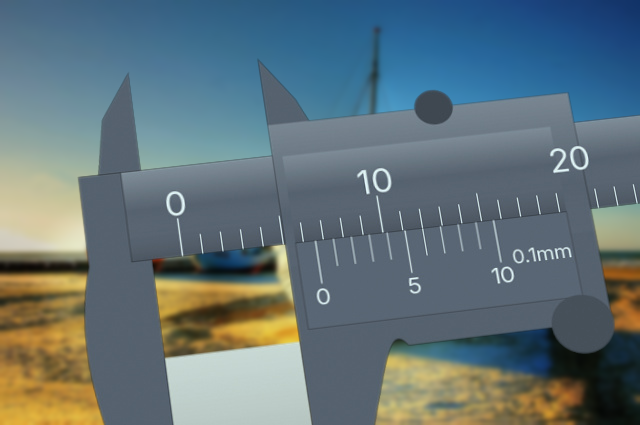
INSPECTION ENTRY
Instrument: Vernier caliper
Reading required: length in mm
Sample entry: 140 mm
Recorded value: 6.6 mm
